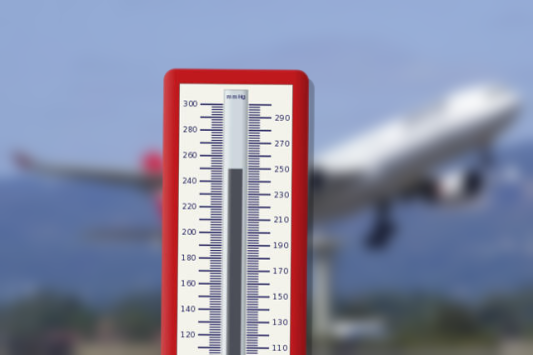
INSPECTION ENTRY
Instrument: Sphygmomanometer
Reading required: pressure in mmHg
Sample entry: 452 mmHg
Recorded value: 250 mmHg
